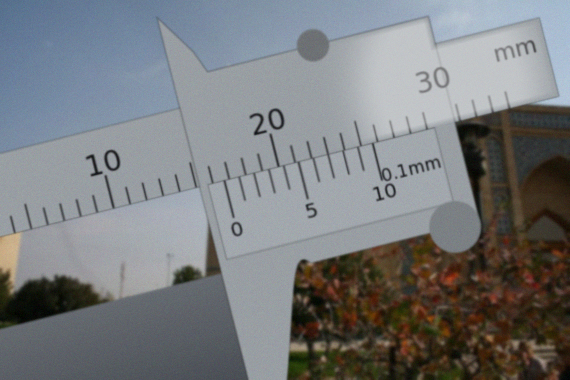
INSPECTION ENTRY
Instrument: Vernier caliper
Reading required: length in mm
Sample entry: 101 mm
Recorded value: 16.7 mm
